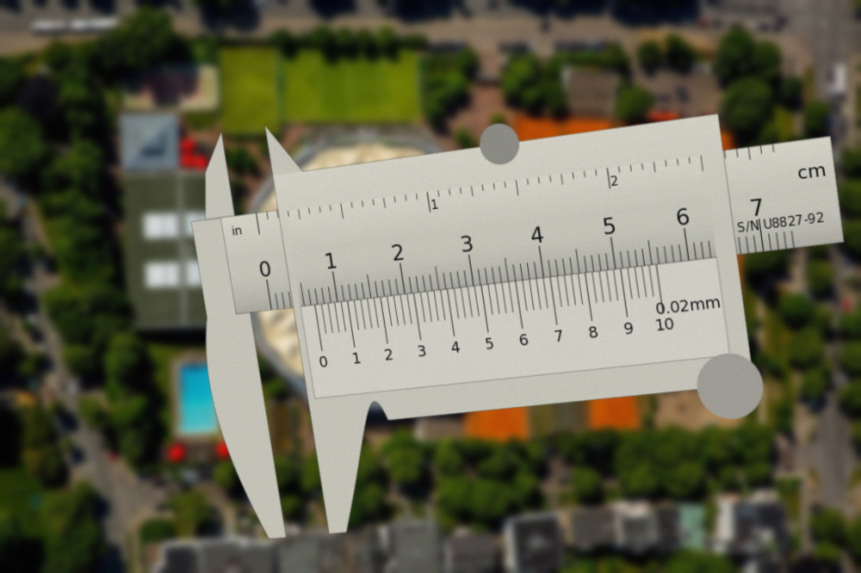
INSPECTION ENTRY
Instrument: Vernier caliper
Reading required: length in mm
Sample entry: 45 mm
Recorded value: 6.6 mm
